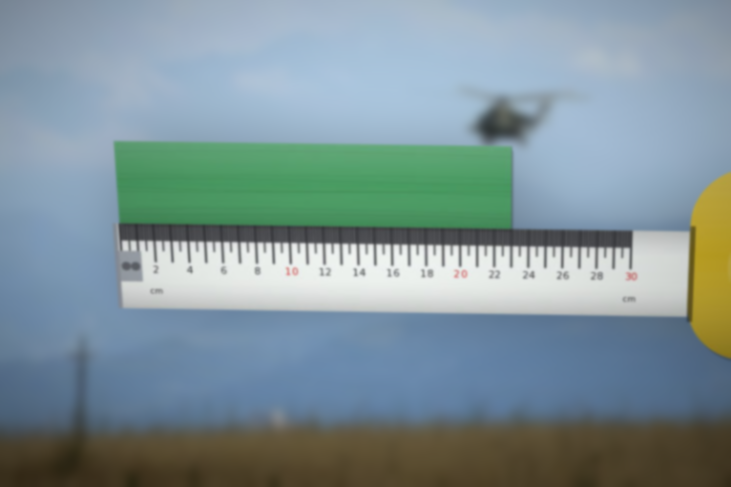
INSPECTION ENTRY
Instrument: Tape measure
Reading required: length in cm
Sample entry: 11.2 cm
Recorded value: 23 cm
